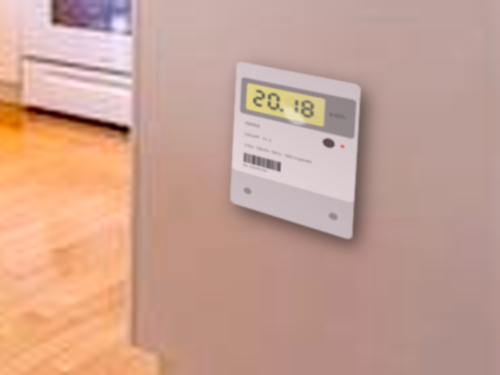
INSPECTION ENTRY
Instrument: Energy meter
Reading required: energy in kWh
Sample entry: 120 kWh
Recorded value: 20.18 kWh
